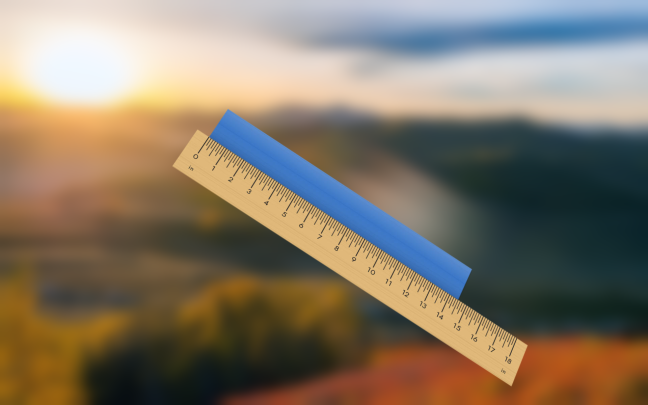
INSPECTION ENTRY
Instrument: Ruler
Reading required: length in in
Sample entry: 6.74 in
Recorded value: 14.5 in
